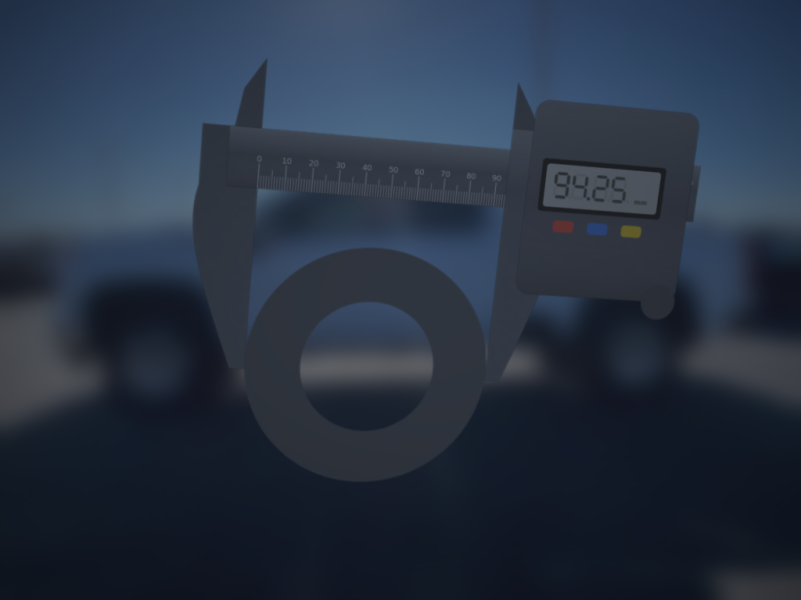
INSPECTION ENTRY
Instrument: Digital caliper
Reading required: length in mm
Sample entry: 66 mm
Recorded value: 94.25 mm
